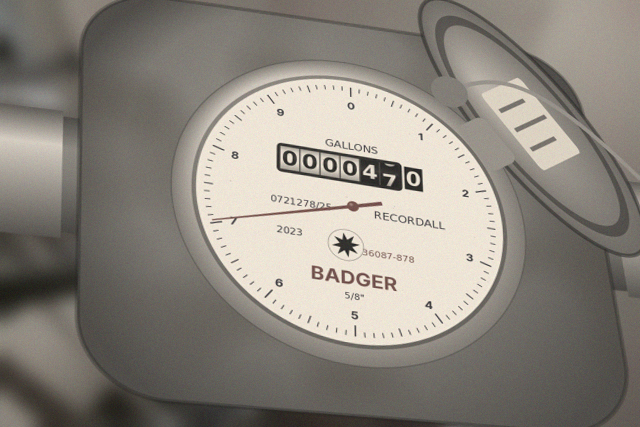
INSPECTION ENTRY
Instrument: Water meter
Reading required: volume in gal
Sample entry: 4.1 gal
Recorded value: 467.0 gal
